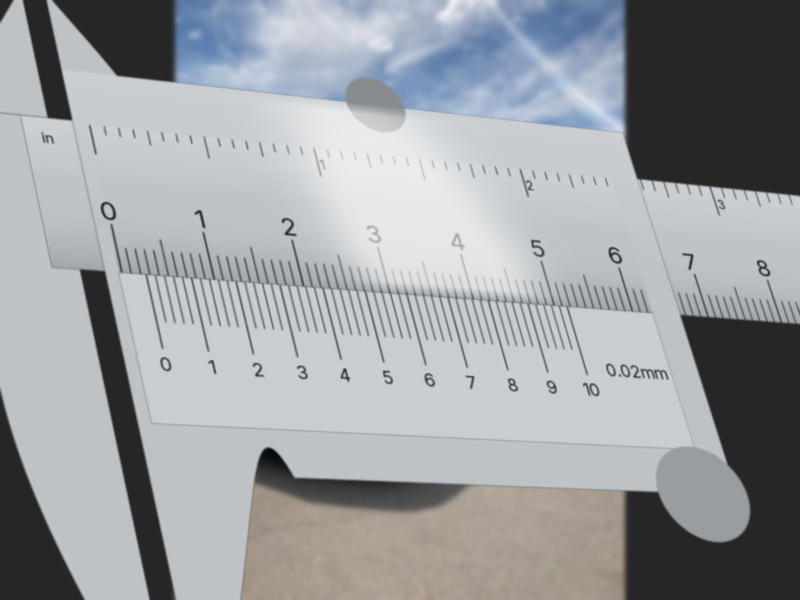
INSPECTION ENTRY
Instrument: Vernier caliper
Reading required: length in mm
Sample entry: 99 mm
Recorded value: 2.6 mm
